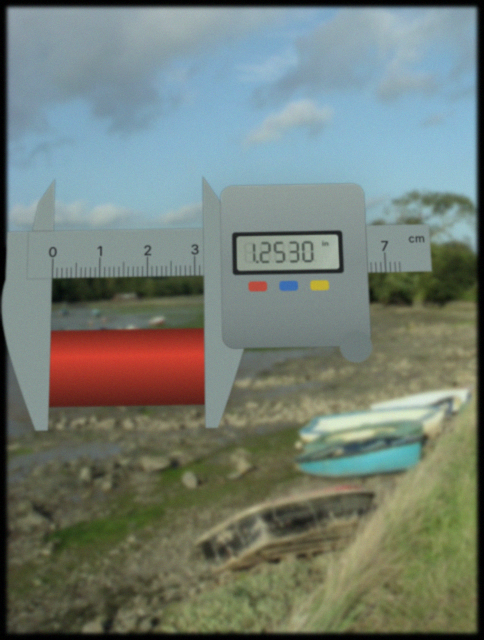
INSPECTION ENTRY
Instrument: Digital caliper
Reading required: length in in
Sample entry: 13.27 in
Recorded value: 1.2530 in
